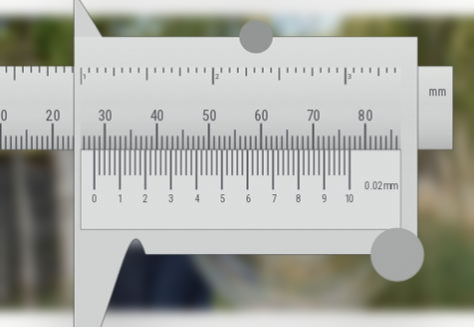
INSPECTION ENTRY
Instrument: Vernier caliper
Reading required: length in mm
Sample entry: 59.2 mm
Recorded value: 28.0 mm
